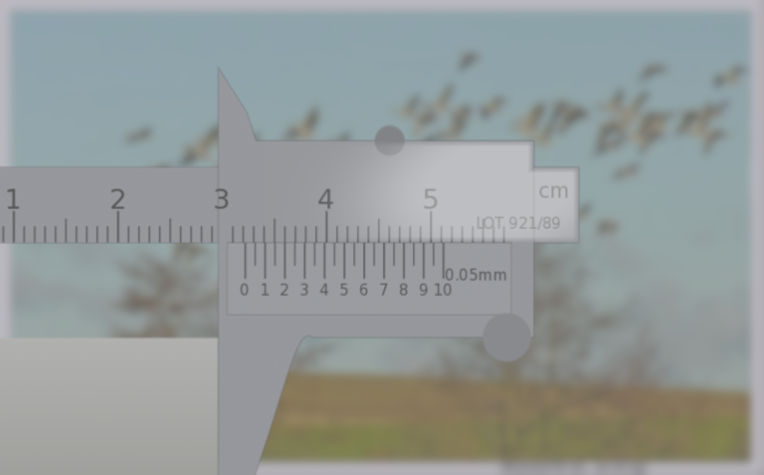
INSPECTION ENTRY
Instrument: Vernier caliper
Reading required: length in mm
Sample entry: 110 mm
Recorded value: 32.2 mm
